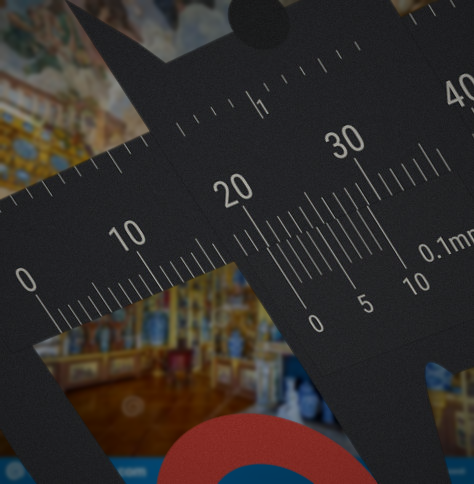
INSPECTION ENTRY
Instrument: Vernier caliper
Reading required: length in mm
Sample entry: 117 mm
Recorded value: 19.8 mm
